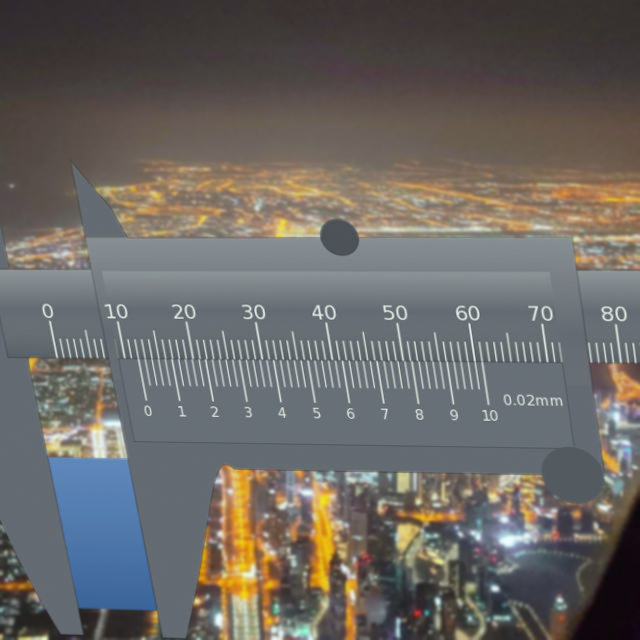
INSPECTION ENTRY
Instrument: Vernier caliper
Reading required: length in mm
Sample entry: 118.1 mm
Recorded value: 12.0 mm
